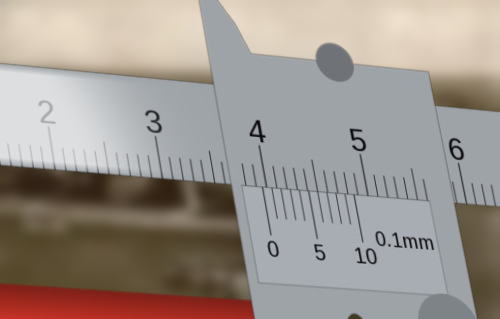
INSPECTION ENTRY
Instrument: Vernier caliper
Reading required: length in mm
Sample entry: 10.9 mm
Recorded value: 39.6 mm
